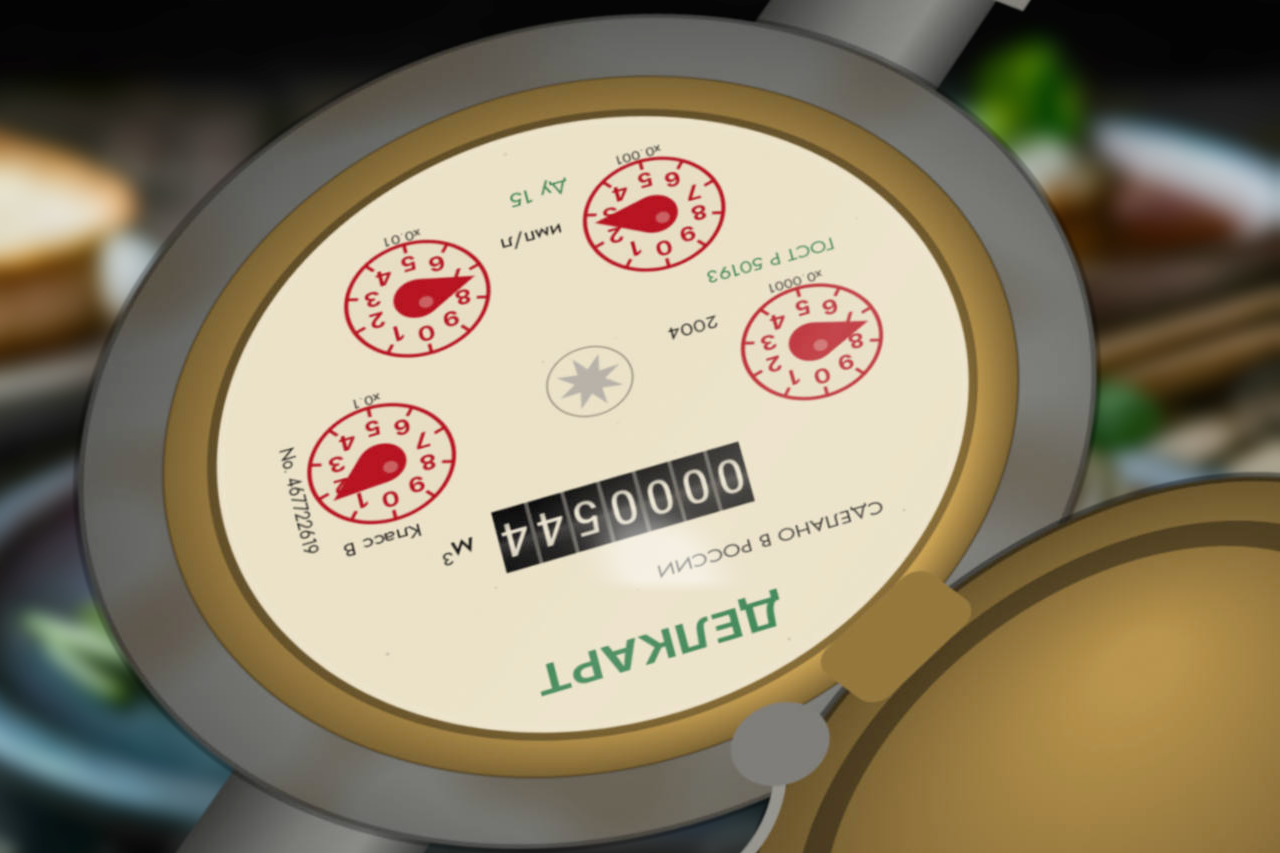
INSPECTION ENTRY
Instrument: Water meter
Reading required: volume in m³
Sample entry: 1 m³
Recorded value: 544.1727 m³
